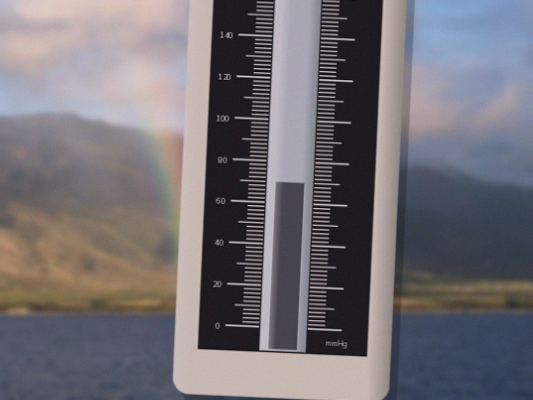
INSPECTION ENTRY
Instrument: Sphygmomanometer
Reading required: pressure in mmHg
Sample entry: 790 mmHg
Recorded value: 70 mmHg
